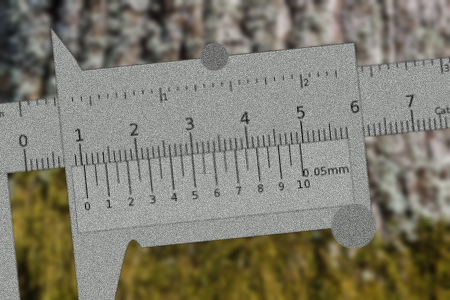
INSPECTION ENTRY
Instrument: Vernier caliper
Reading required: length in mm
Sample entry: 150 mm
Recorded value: 10.4 mm
